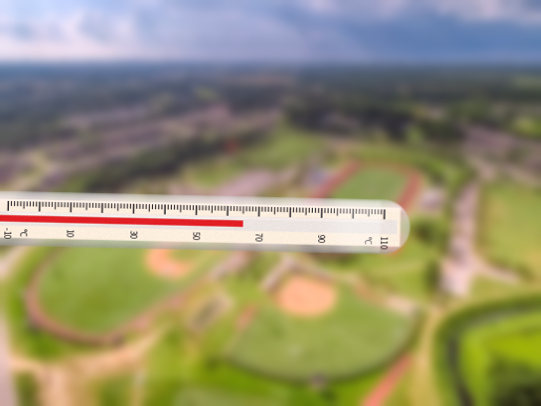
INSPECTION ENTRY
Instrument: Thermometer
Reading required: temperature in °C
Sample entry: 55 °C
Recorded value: 65 °C
